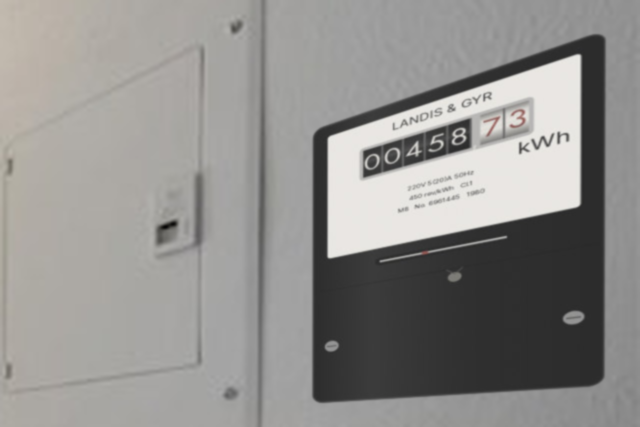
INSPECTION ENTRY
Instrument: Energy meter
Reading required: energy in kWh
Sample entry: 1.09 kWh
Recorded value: 458.73 kWh
